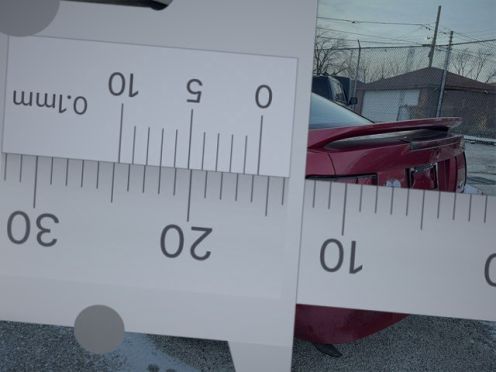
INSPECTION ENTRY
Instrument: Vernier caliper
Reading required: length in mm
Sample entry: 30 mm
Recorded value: 15.7 mm
